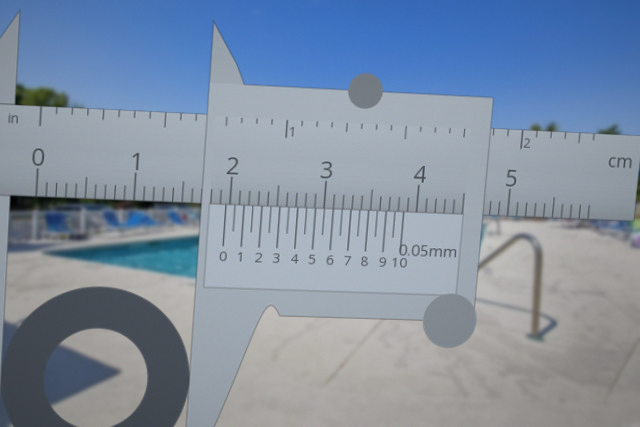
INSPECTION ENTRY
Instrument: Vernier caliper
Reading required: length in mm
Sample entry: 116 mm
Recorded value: 19.6 mm
